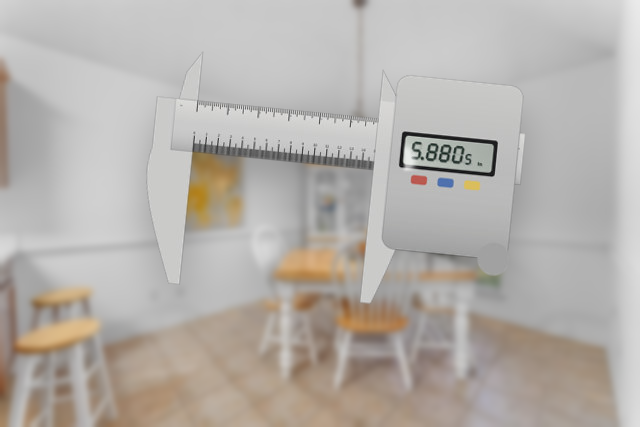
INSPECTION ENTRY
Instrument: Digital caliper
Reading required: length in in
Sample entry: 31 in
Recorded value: 5.8805 in
